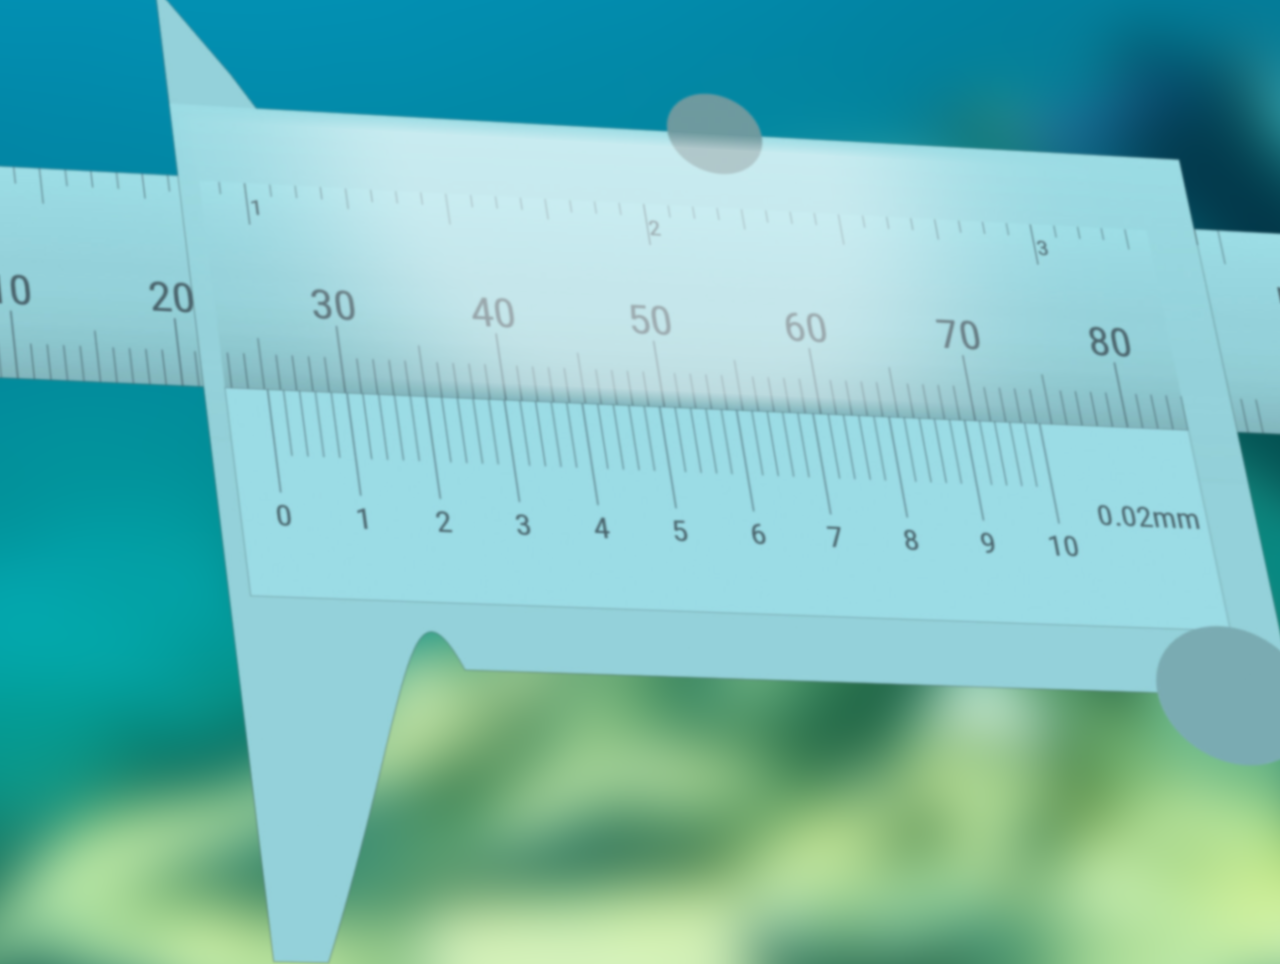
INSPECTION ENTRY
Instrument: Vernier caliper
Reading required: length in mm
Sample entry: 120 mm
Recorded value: 25.2 mm
